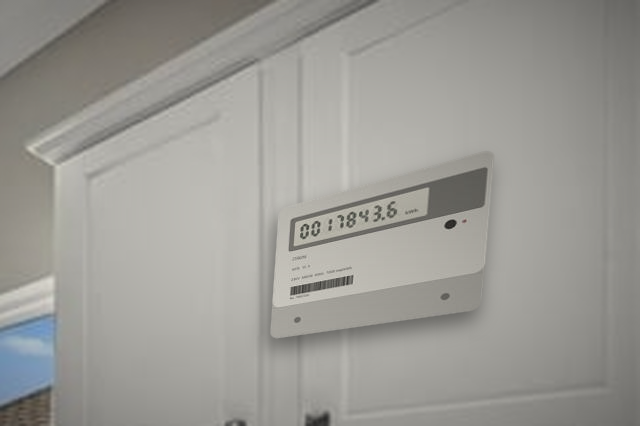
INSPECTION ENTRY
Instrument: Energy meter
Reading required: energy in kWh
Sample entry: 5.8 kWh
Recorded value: 17843.6 kWh
